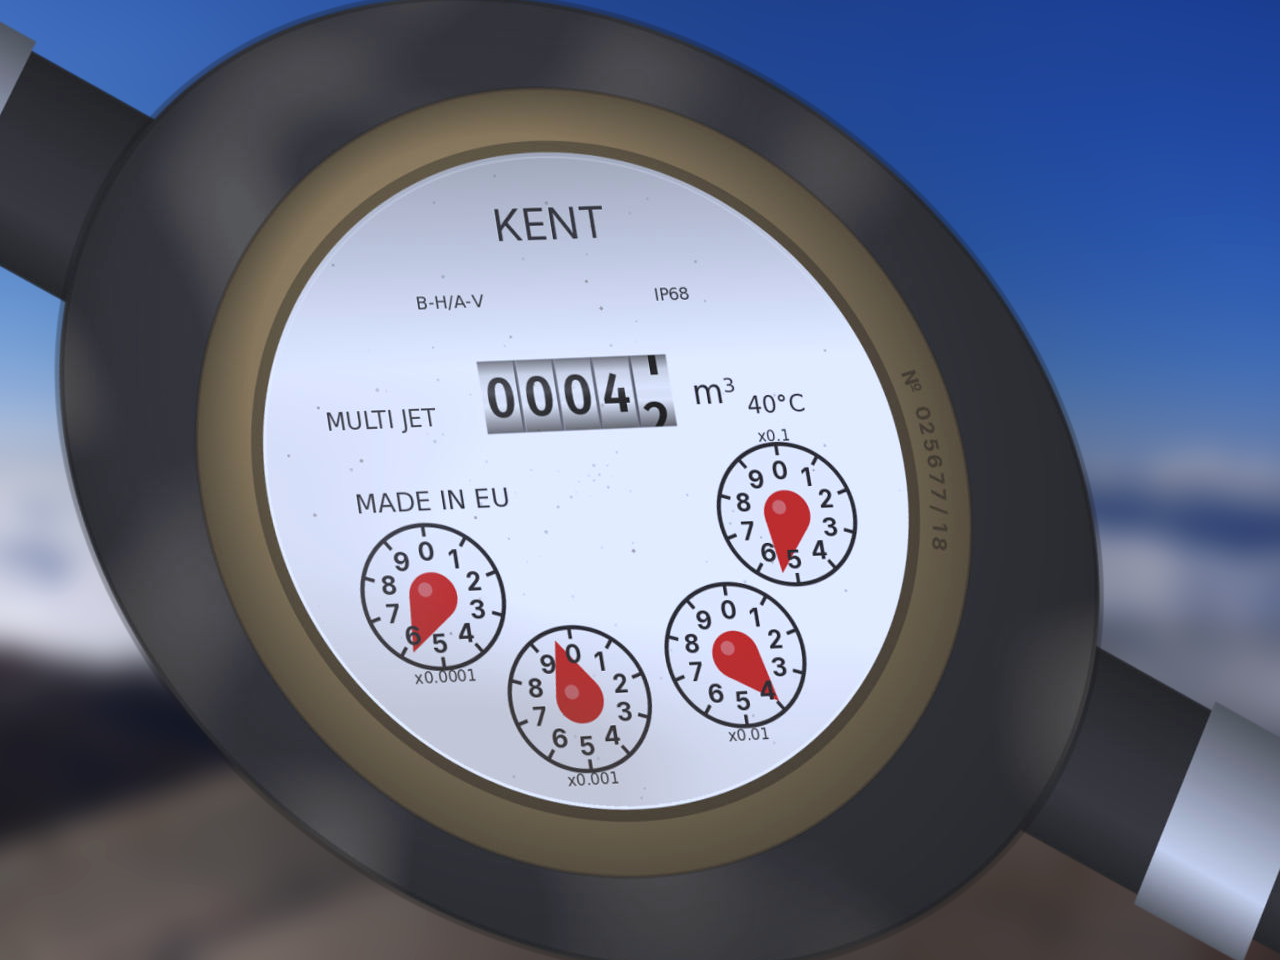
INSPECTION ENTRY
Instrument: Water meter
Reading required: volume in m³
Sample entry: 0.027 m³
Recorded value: 41.5395 m³
